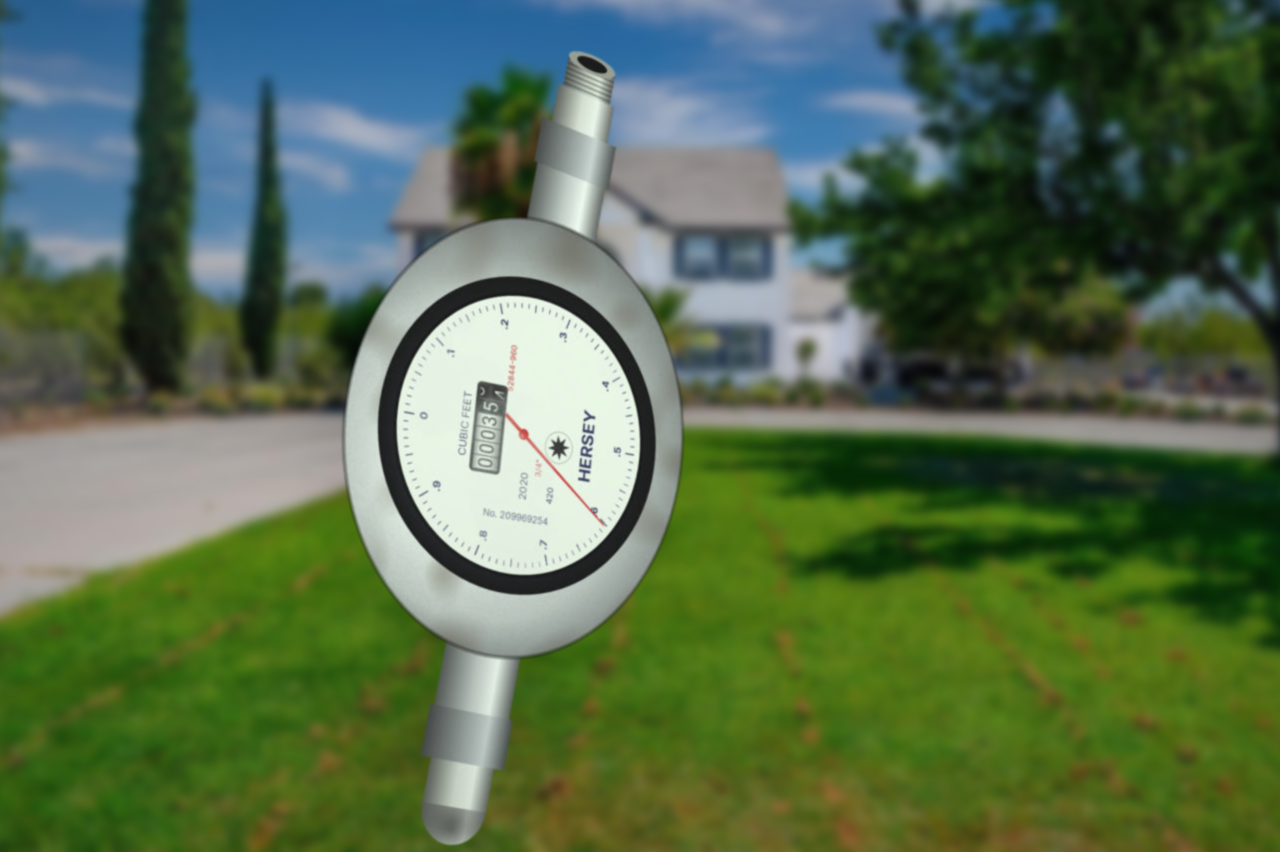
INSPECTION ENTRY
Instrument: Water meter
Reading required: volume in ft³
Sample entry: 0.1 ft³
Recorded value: 353.60 ft³
